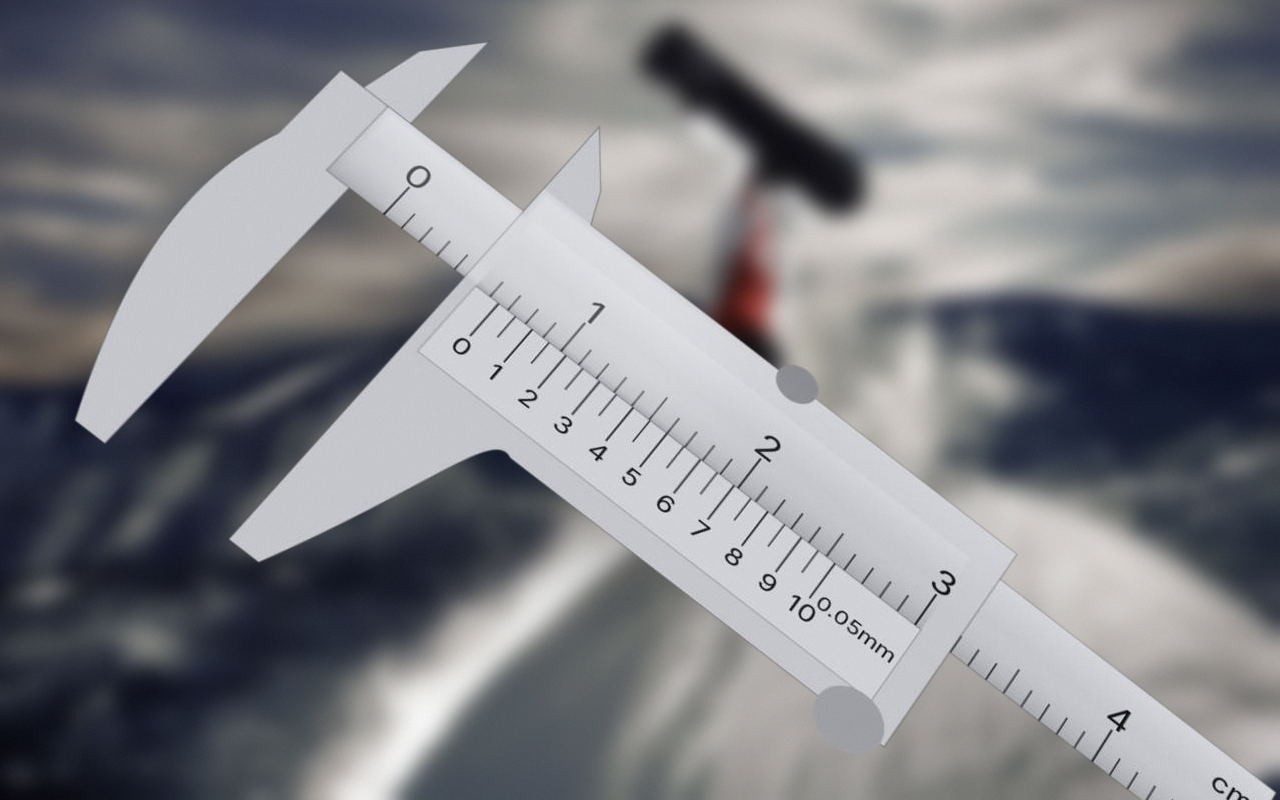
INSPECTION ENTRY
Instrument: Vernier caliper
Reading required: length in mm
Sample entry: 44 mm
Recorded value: 6.5 mm
